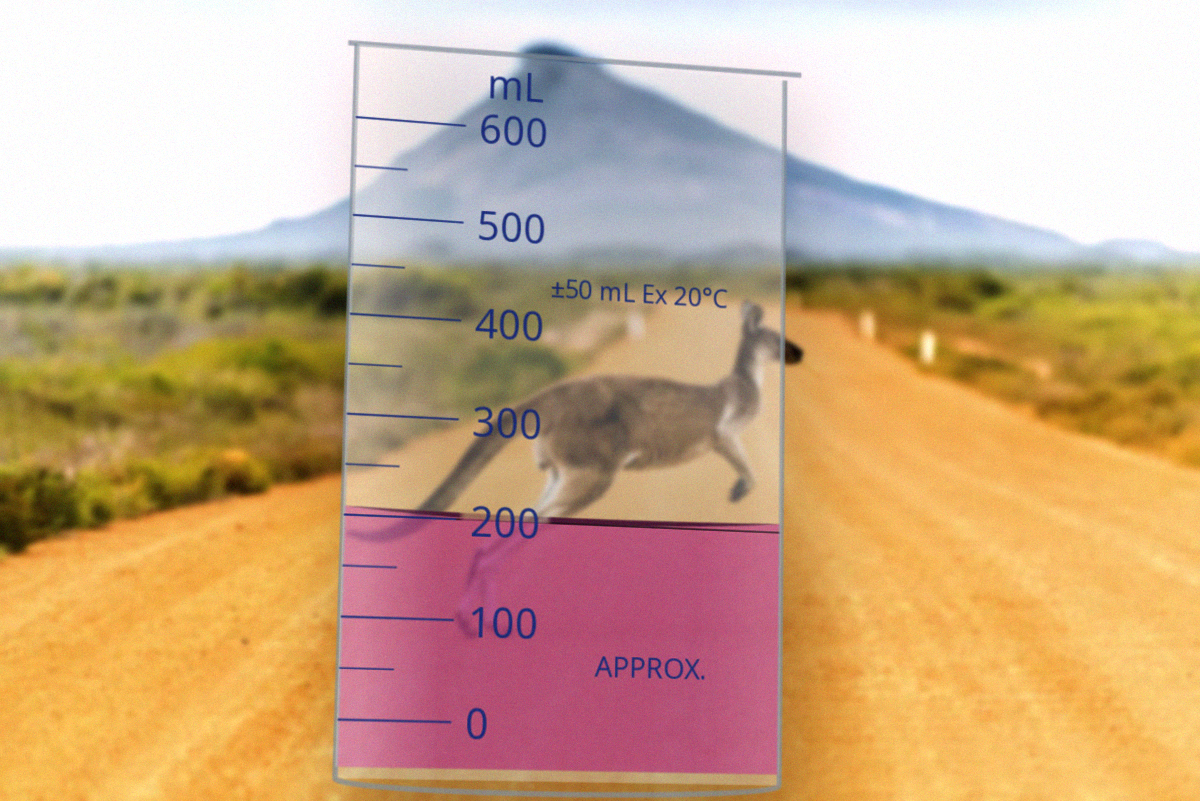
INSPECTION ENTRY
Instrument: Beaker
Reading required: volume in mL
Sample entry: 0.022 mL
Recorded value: 200 mL
